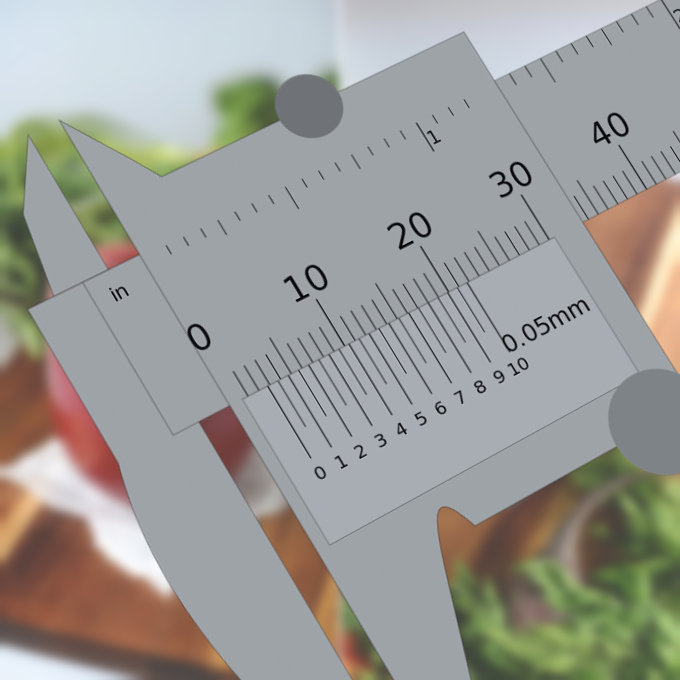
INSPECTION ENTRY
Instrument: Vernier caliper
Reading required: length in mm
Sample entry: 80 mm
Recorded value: 2.8 mm
